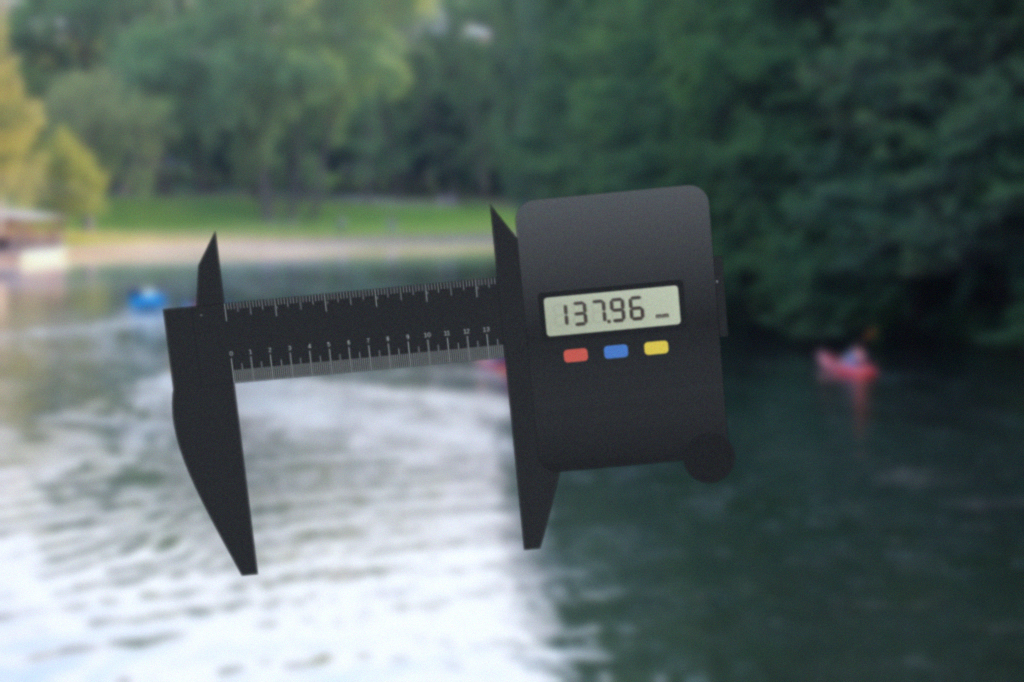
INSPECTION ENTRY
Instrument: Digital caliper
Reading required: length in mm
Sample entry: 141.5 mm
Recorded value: 137.96 mm
